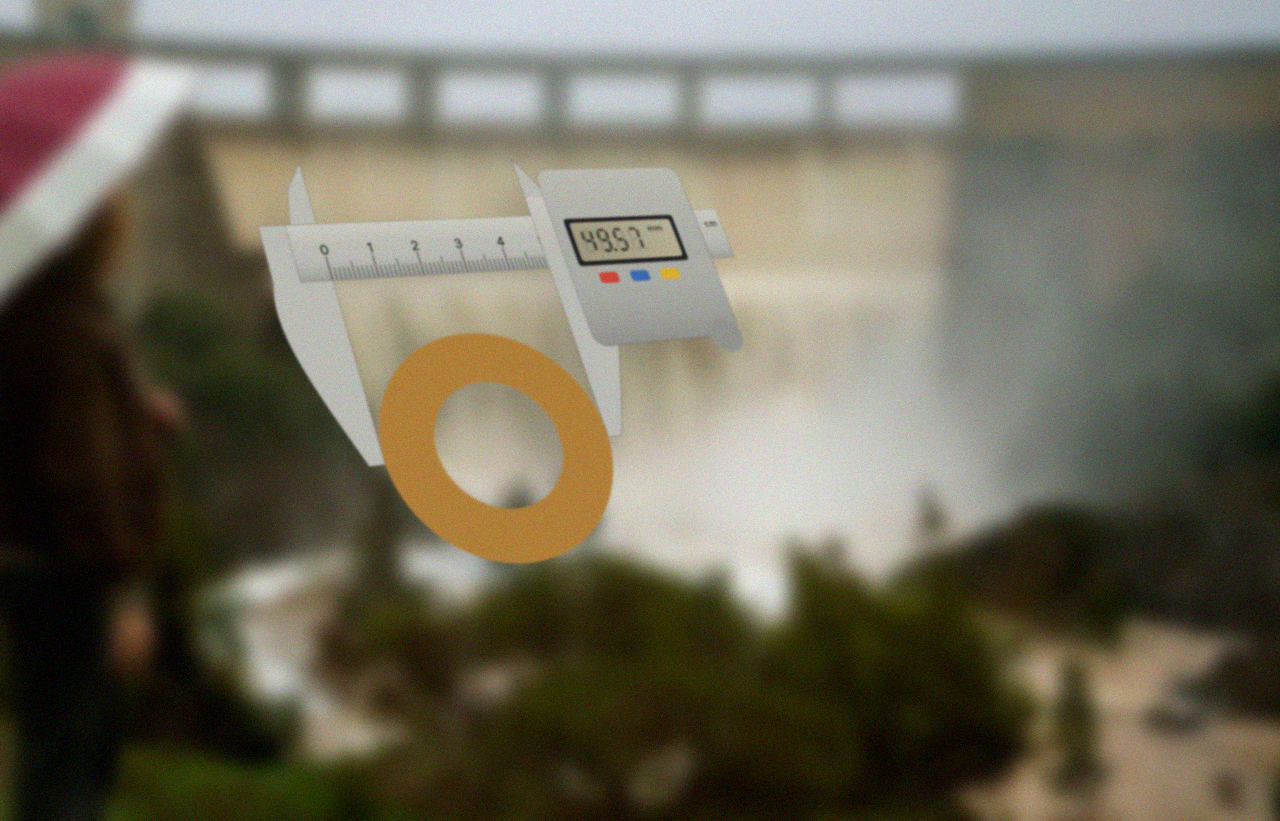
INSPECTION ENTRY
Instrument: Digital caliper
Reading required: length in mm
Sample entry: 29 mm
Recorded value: 49.57 mm
